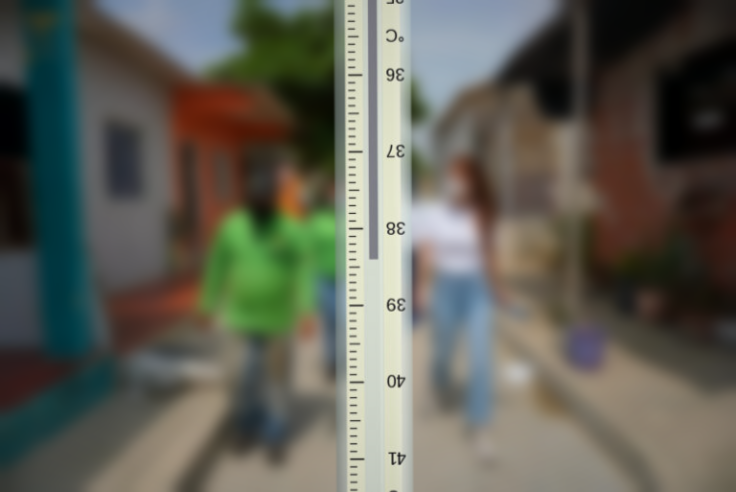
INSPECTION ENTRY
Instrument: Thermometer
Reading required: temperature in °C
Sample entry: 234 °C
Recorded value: 38.4 °C
